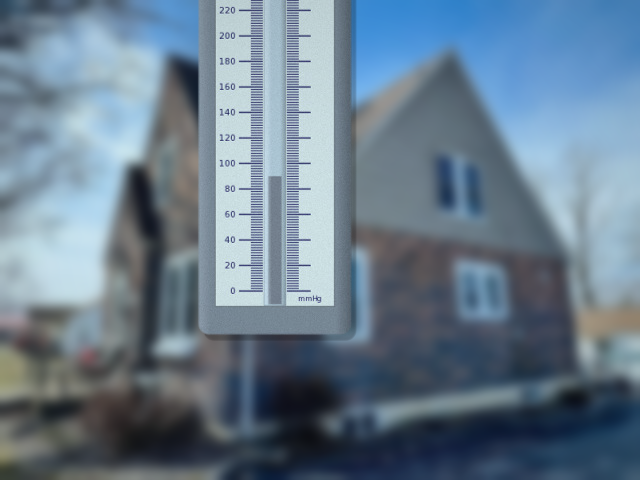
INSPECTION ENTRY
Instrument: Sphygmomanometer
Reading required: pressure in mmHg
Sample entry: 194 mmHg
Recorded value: 90 mmHg
